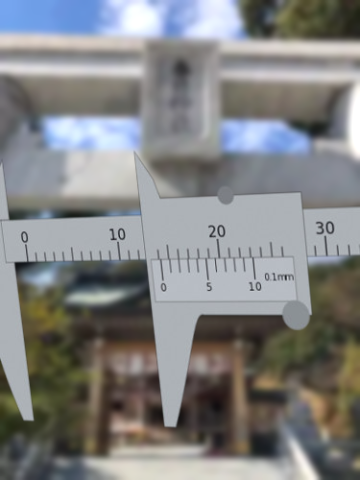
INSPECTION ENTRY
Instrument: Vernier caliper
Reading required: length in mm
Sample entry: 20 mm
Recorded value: 14.2 mm
